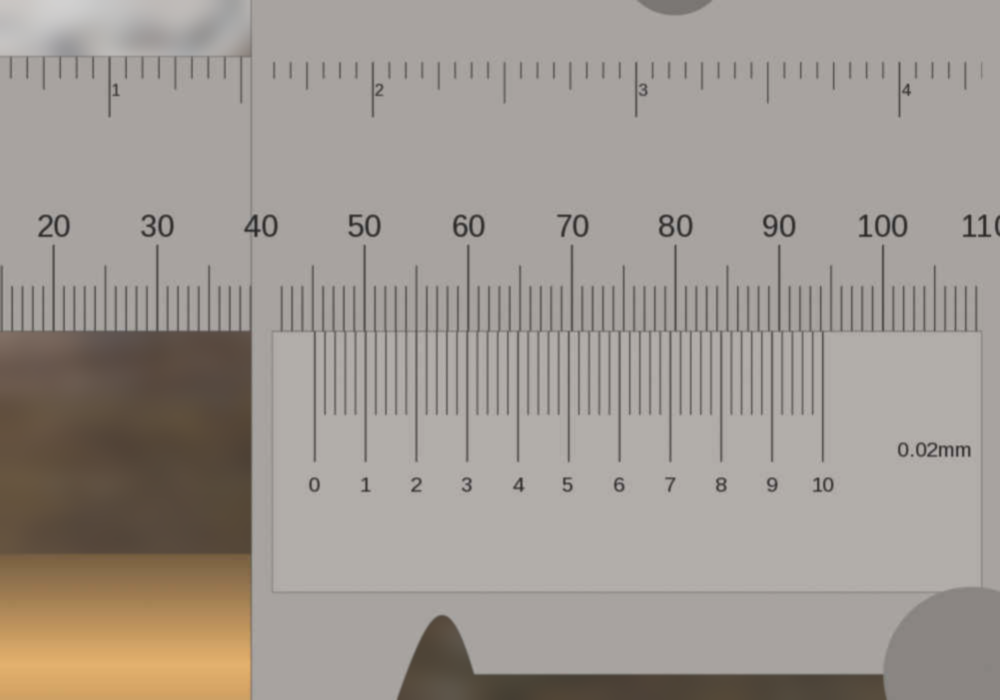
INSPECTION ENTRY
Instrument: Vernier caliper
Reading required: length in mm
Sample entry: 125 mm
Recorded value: 45.2 mm
